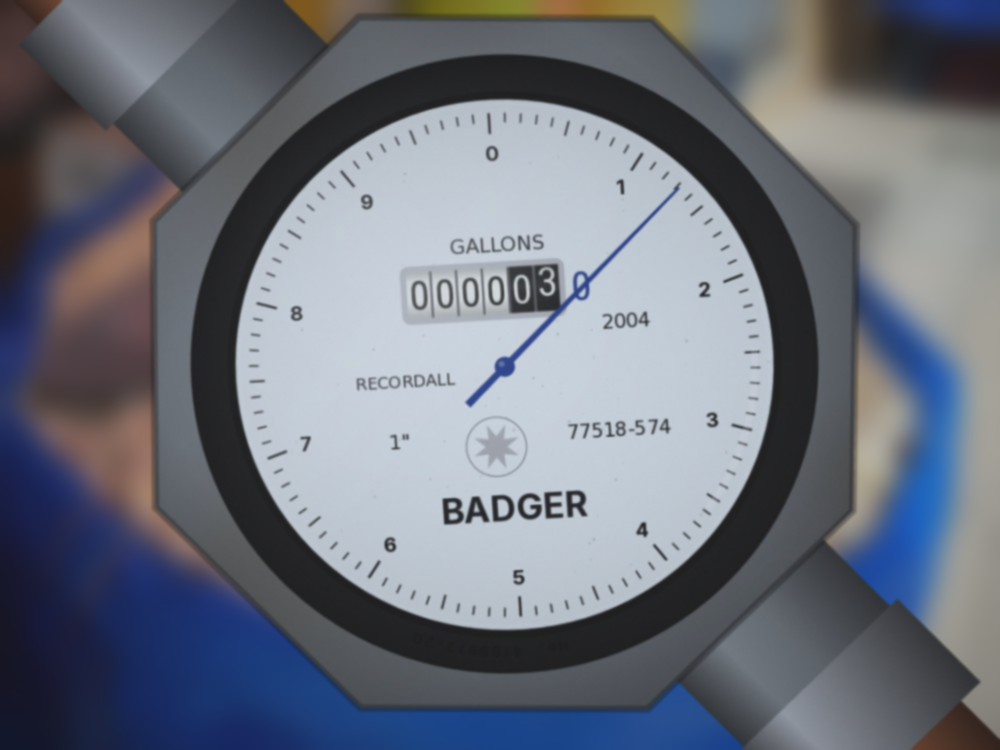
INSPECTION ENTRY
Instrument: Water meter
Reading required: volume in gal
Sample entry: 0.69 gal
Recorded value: 31.3 gal
